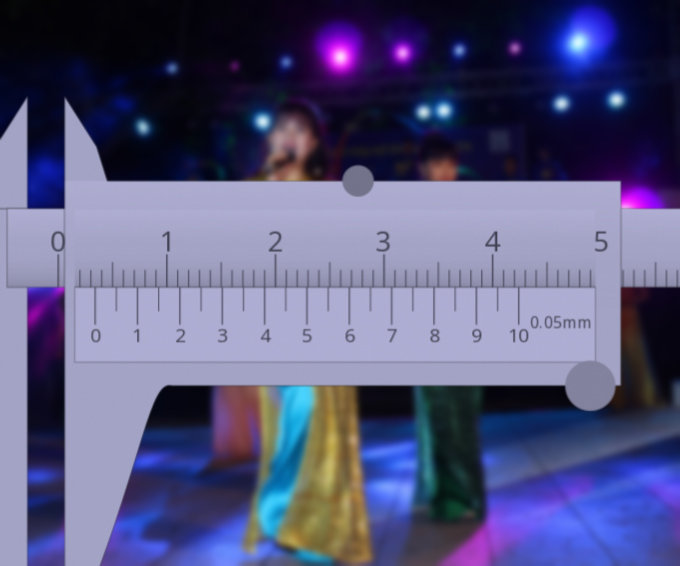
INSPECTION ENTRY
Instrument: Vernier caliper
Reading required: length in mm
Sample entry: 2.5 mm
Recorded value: 3.4 mm
